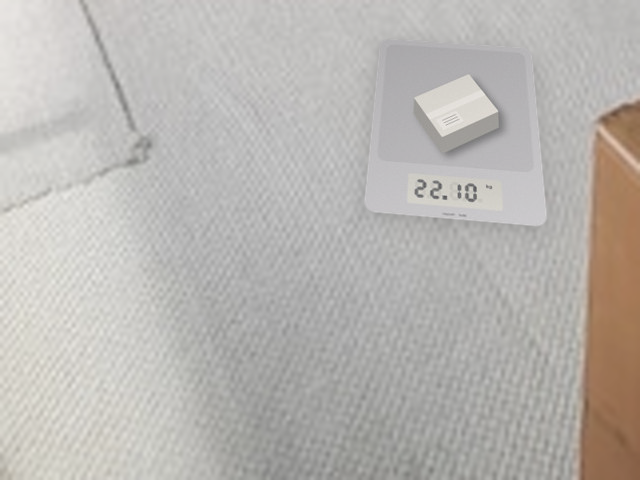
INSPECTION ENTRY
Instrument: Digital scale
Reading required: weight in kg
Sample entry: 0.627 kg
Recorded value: 22.10 kg
